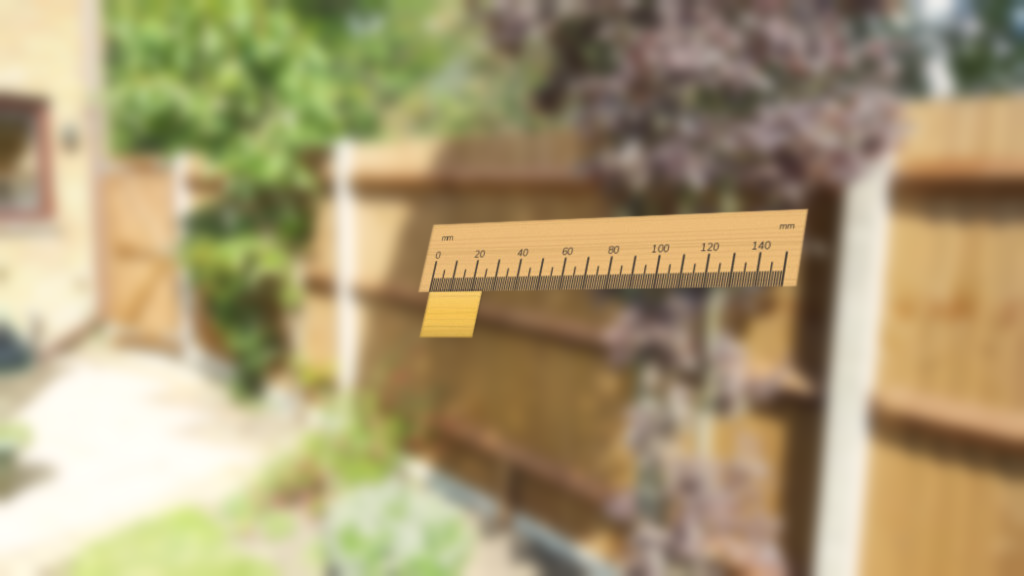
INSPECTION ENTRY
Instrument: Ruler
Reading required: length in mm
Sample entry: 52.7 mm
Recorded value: 25 mm
